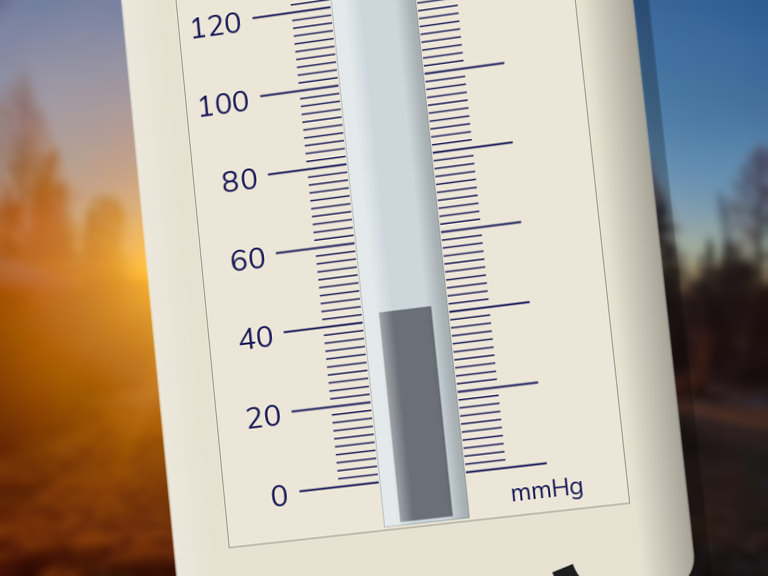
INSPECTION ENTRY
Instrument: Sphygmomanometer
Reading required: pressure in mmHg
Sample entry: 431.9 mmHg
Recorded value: 42 mmHg
